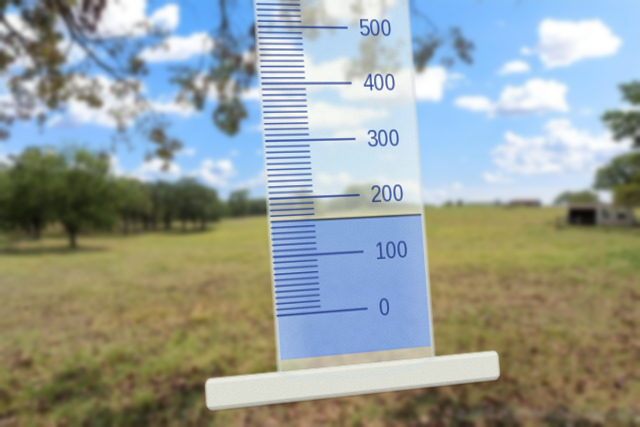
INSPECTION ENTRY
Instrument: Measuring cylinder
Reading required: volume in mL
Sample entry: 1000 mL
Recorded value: 160 mL
